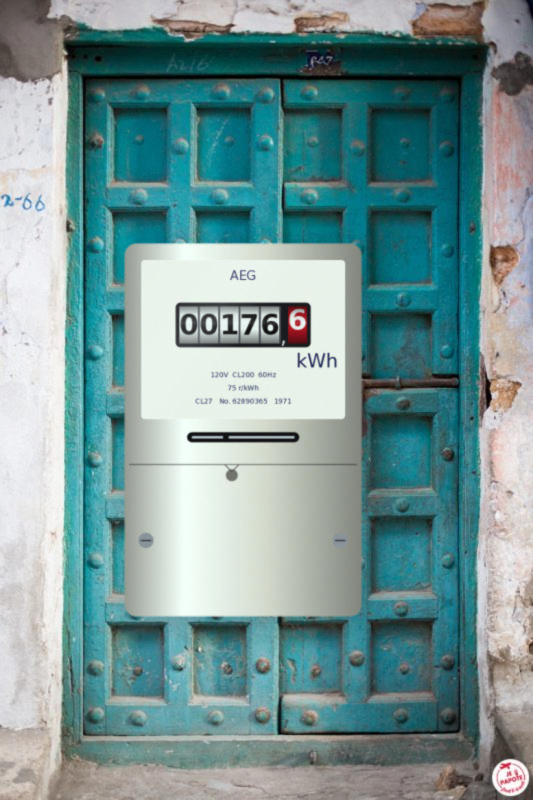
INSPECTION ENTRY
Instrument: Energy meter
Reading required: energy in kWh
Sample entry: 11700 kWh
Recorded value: 176.6 kWh
